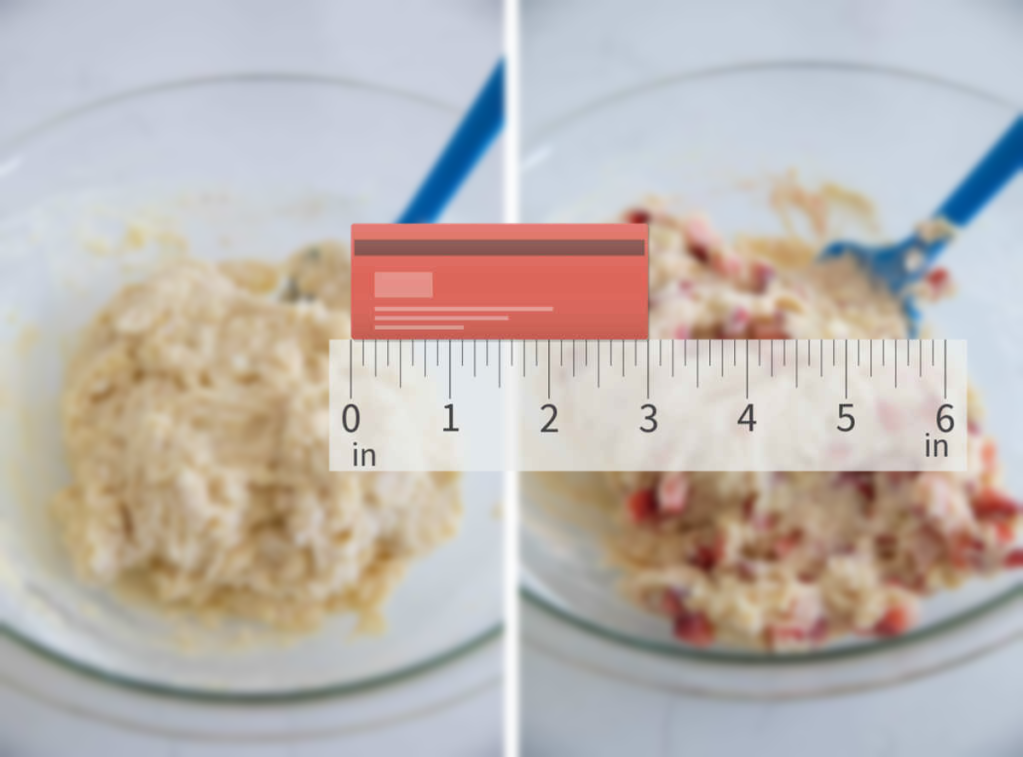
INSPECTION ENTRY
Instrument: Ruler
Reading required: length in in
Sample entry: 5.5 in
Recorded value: 3 in
